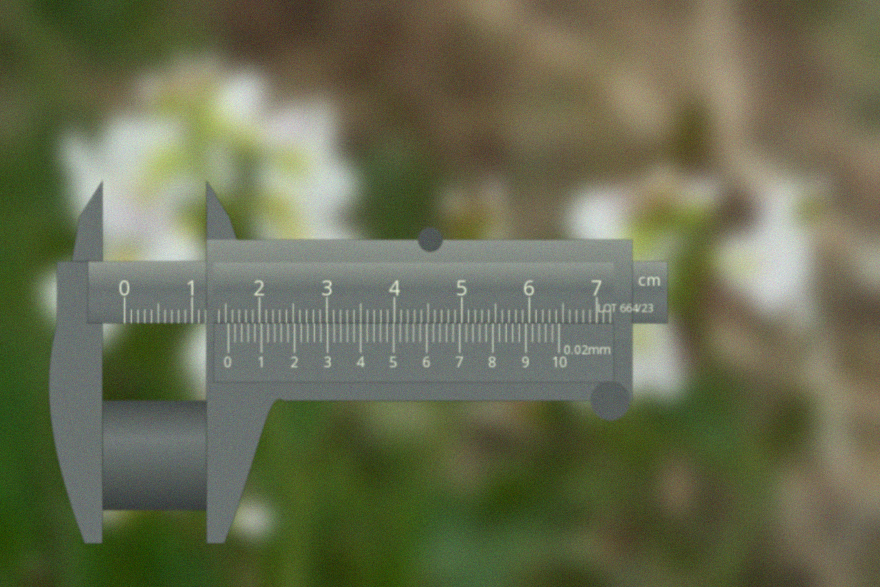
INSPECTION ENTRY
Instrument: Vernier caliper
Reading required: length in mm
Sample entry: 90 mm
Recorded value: 15.4 mm
